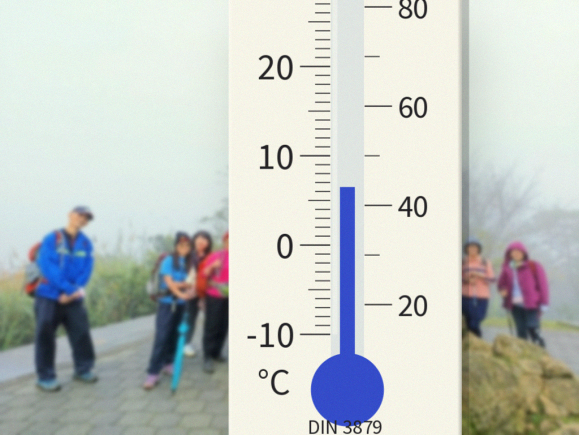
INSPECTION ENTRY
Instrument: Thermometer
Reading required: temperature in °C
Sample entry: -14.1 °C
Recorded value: 6.5 °C
